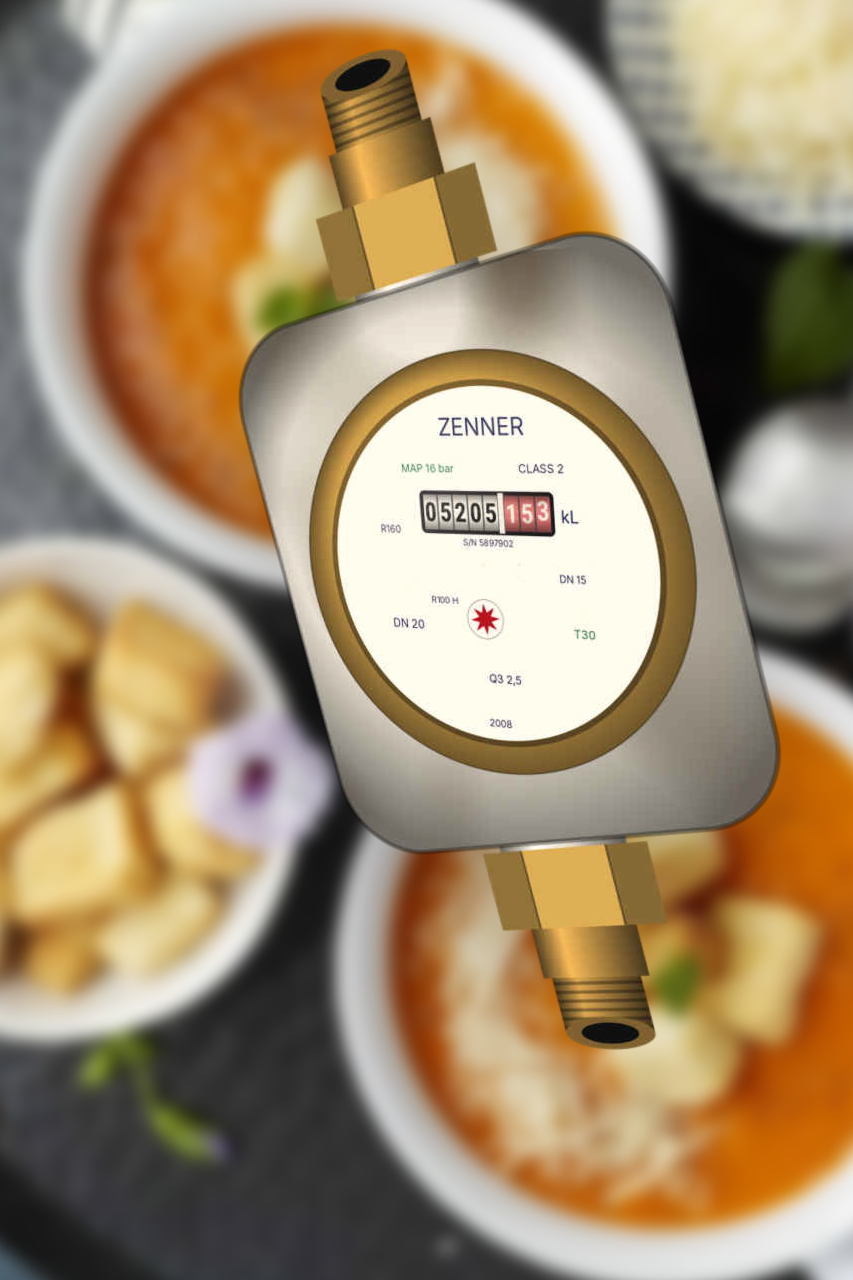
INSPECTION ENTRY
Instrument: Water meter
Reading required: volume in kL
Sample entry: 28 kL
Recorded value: 5205.153 kL
